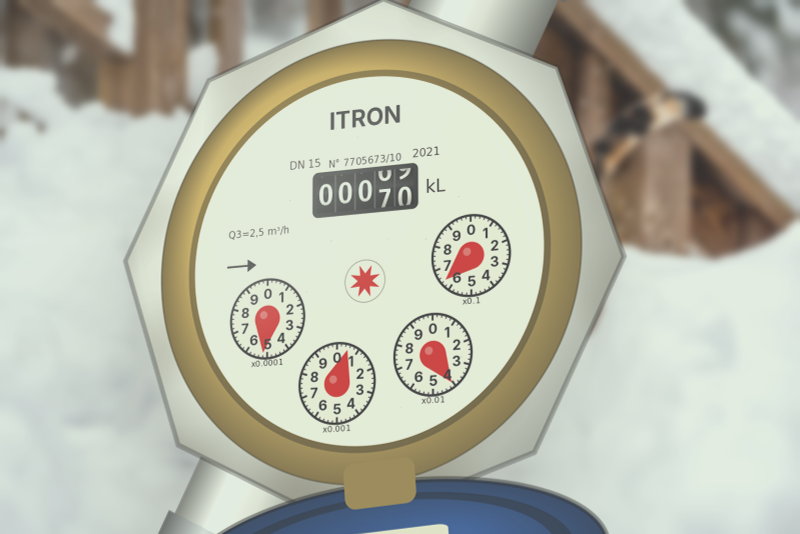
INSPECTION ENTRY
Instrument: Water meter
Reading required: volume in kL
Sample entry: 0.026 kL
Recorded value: 69.6405 kL
